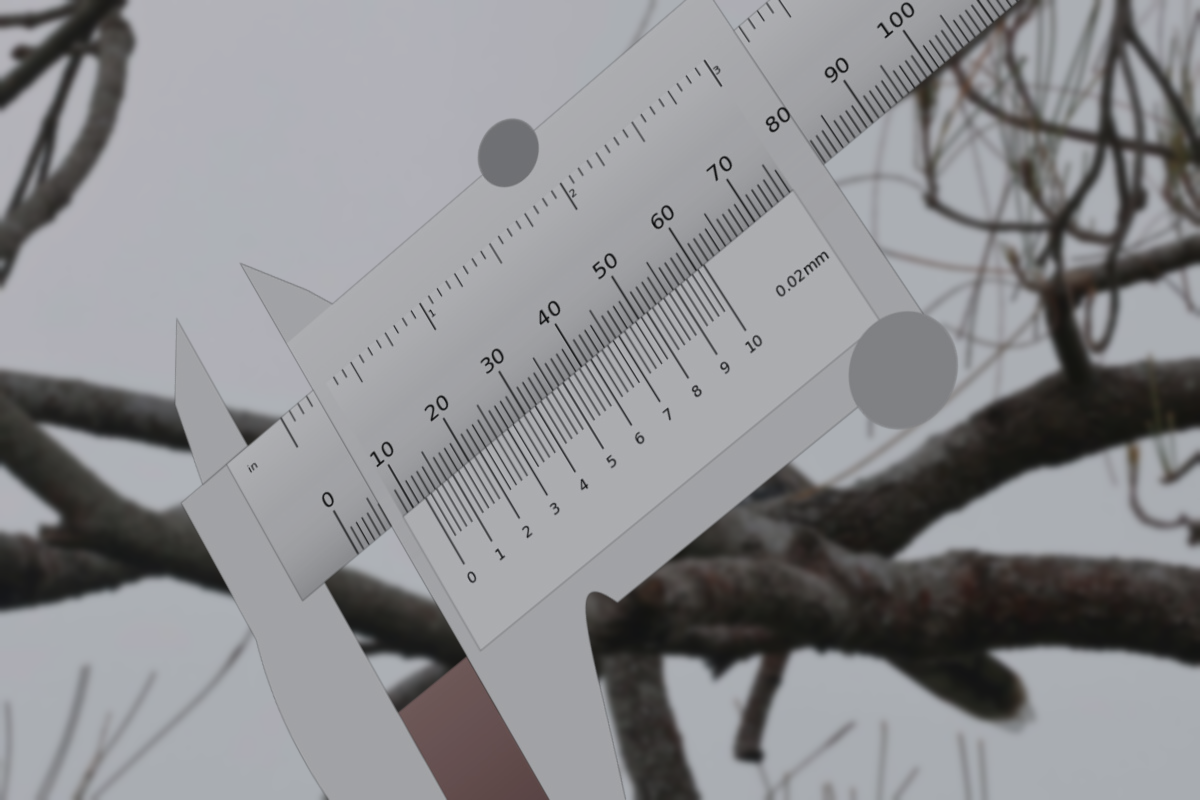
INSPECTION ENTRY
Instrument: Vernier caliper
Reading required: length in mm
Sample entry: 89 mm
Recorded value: 12.2 mm
